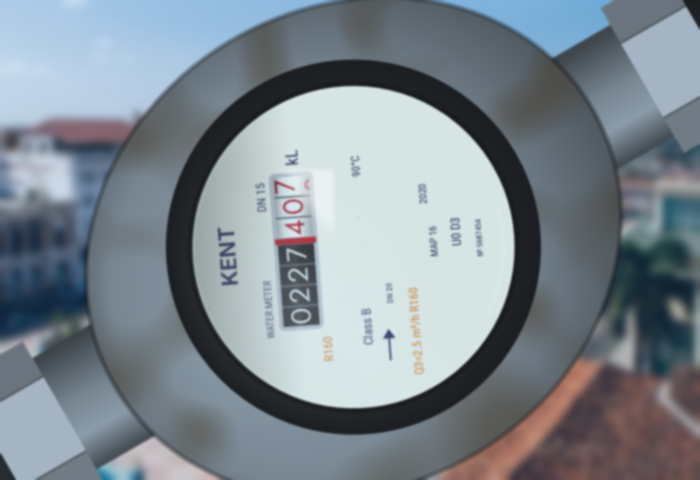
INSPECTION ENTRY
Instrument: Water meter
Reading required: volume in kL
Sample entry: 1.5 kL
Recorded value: 227.407 kL
